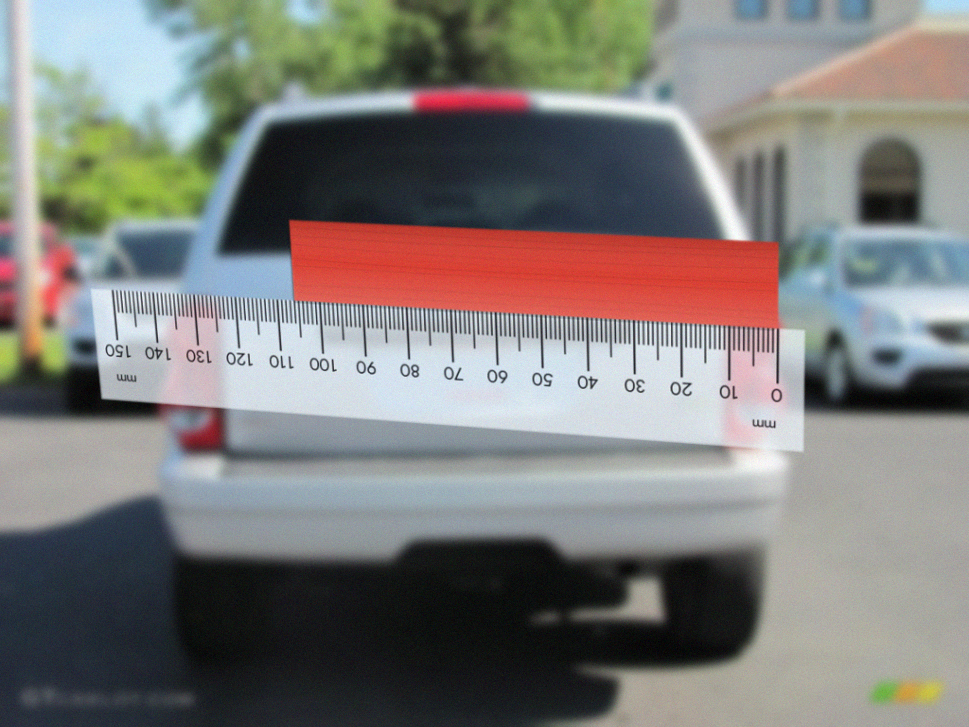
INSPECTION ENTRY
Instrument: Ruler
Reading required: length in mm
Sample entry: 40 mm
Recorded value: 106 mm
